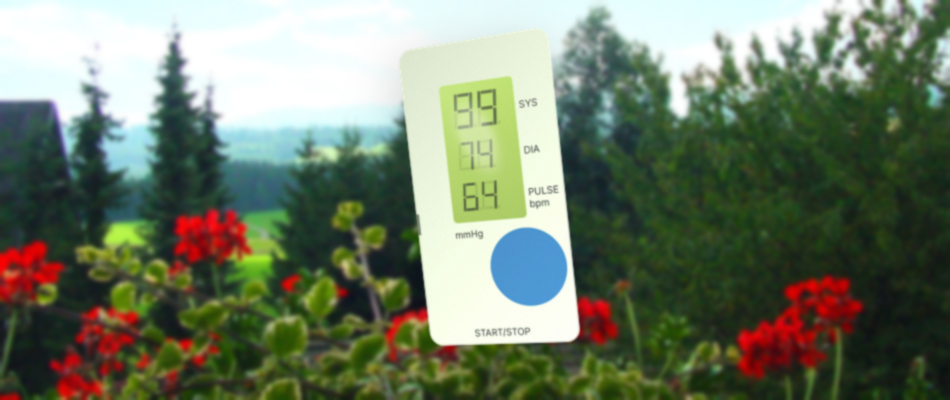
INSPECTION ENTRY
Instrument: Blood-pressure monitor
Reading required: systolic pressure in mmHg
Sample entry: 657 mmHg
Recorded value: 99 mmHg
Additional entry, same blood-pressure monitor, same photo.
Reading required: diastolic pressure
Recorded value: 74 mmHg
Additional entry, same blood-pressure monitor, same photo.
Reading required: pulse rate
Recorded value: 64 bpm
